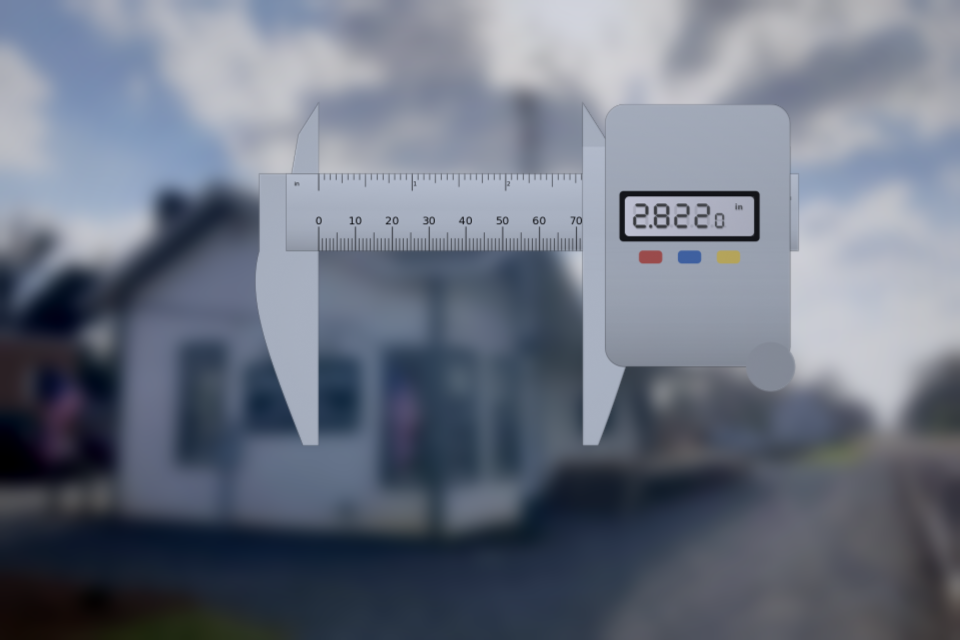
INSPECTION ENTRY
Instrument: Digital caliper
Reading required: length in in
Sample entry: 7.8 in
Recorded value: 2.8220 in
